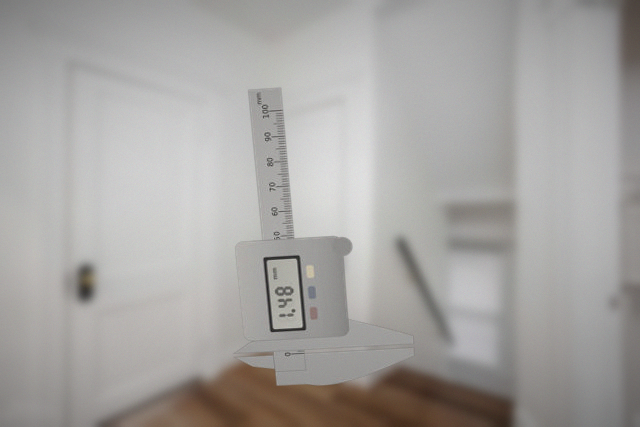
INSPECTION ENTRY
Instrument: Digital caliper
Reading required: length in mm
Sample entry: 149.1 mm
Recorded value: 1.48 mm
